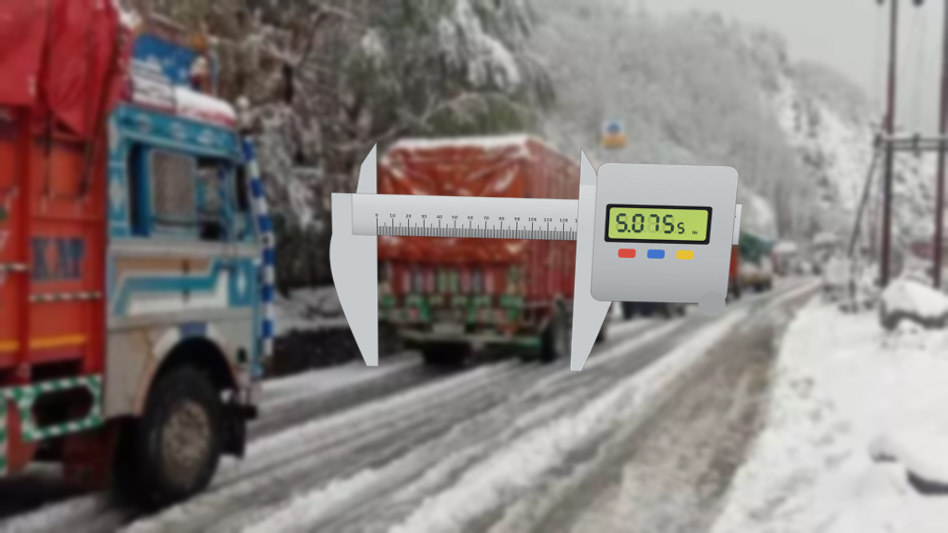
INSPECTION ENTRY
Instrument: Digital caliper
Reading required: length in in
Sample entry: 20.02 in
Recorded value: 5.0755 in
